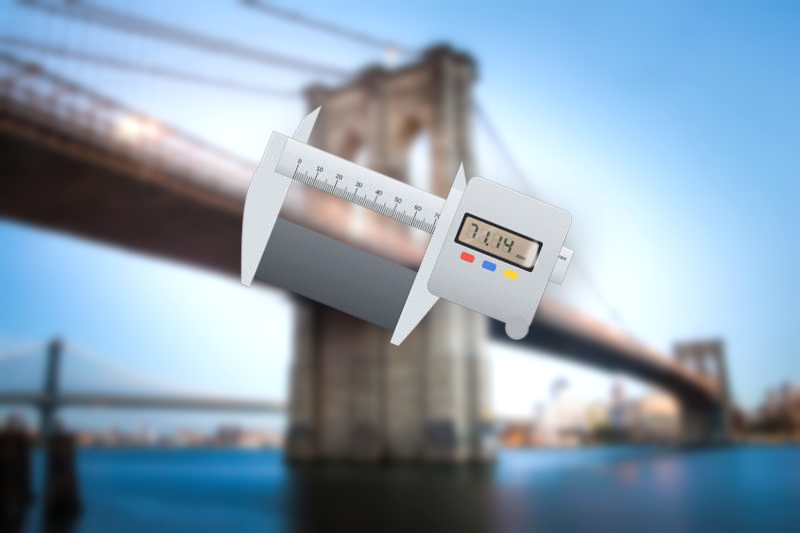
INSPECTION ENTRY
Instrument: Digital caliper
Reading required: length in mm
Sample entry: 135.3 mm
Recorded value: 71.14 mm
